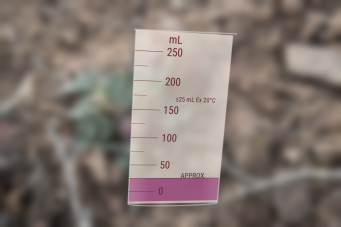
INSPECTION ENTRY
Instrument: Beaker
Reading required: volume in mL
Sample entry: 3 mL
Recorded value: 25 mL
